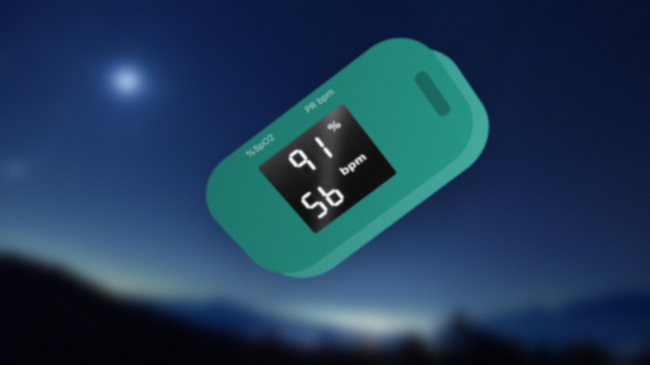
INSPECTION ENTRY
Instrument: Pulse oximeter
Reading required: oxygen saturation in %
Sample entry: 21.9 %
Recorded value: 91 %
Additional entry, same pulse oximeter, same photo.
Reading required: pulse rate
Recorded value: 56 bpm
